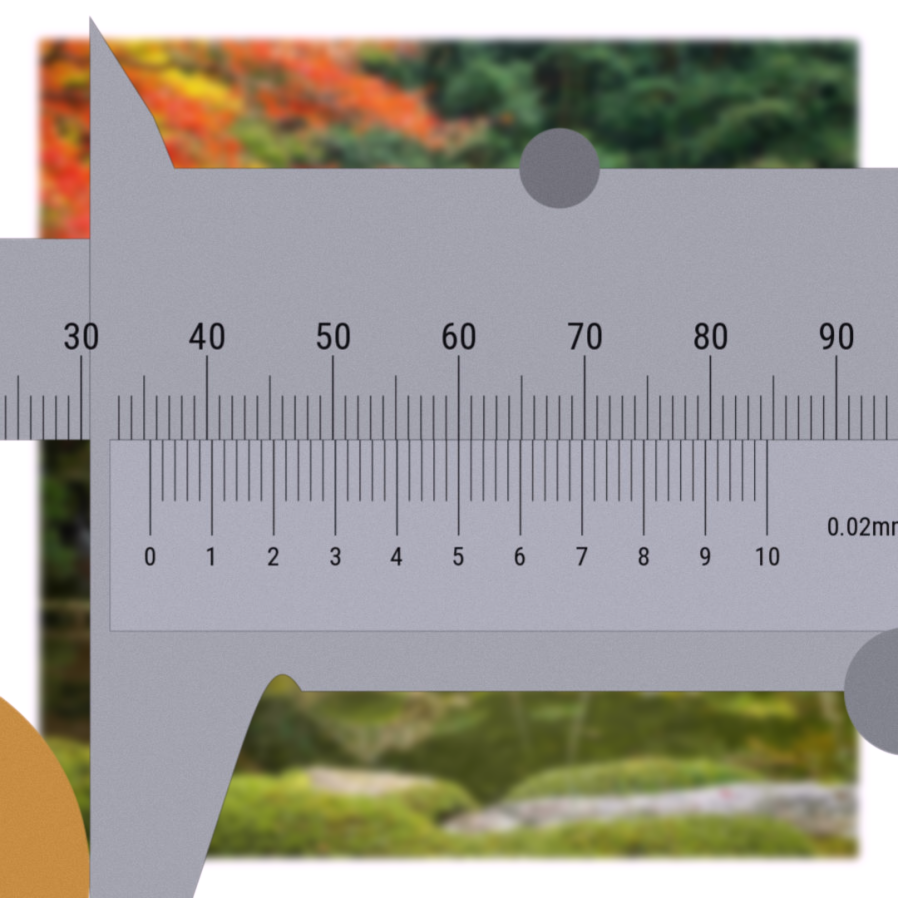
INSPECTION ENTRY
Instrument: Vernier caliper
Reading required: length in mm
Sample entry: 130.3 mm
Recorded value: 35.5 mm
